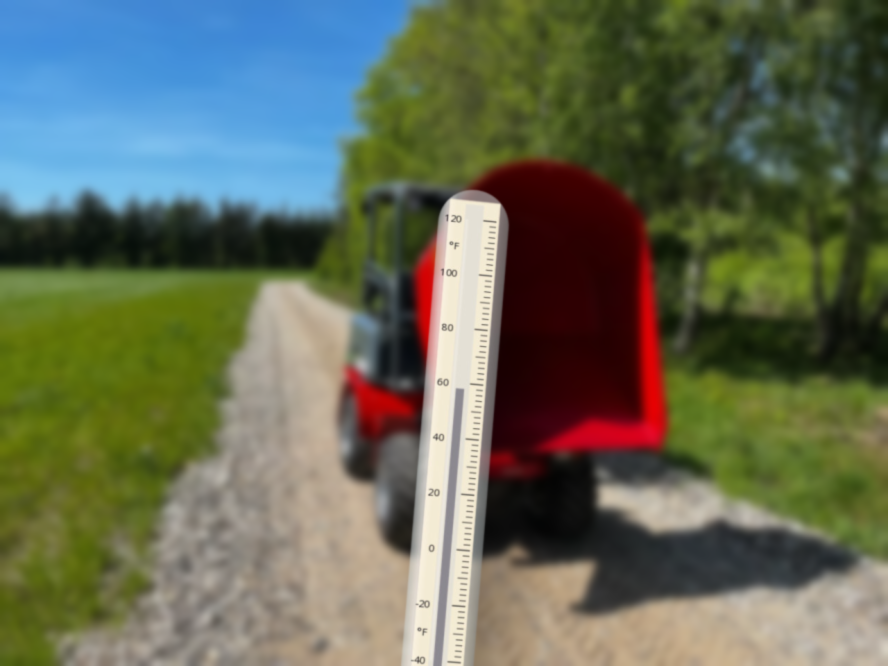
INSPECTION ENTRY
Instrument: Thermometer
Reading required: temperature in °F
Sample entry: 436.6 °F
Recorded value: 58 °F
